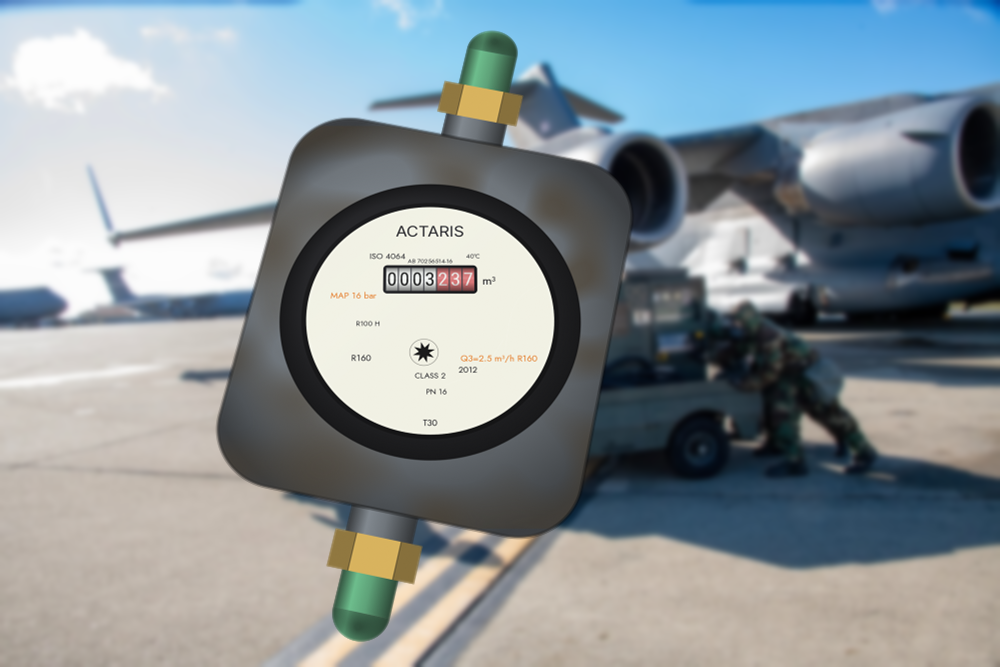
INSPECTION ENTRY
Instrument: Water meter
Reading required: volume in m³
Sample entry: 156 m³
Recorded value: 3.237 m³
